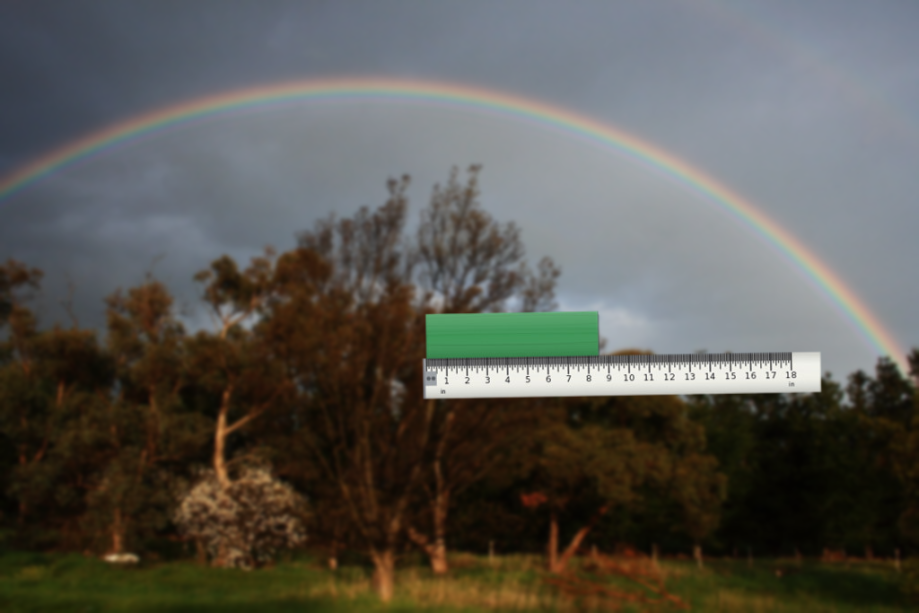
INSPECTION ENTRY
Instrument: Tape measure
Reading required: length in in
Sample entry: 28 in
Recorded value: 8.5 in
